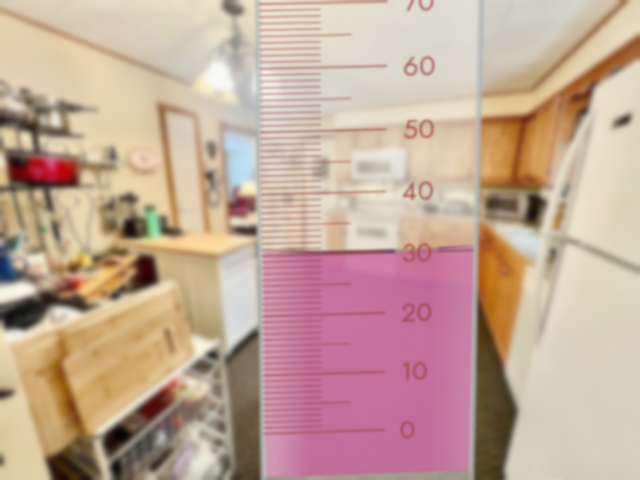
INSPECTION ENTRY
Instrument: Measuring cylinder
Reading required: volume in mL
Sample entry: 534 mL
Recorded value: 30 mL
